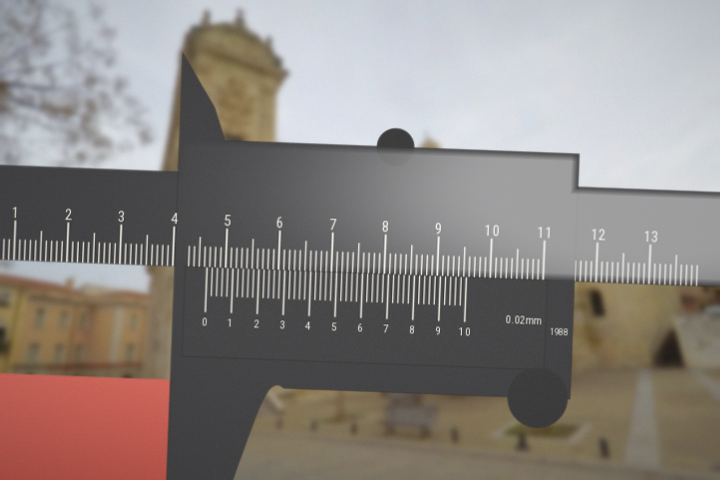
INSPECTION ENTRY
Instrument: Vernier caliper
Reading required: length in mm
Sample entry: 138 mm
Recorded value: 46.5 mm
